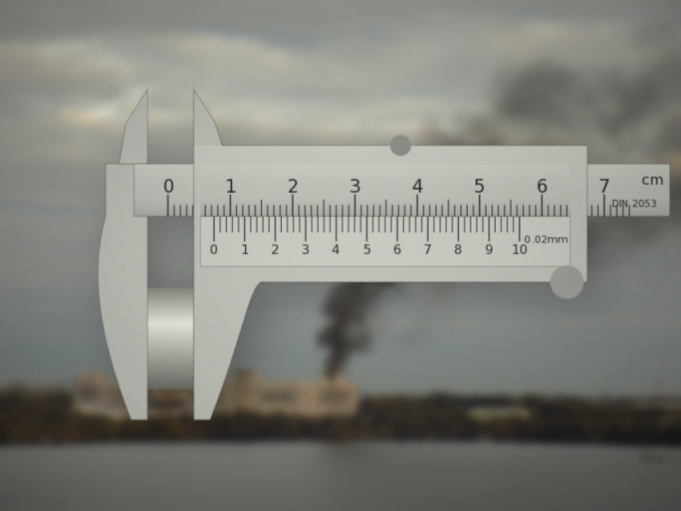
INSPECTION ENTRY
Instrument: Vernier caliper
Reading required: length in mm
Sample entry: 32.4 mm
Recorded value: 7.4 mm
